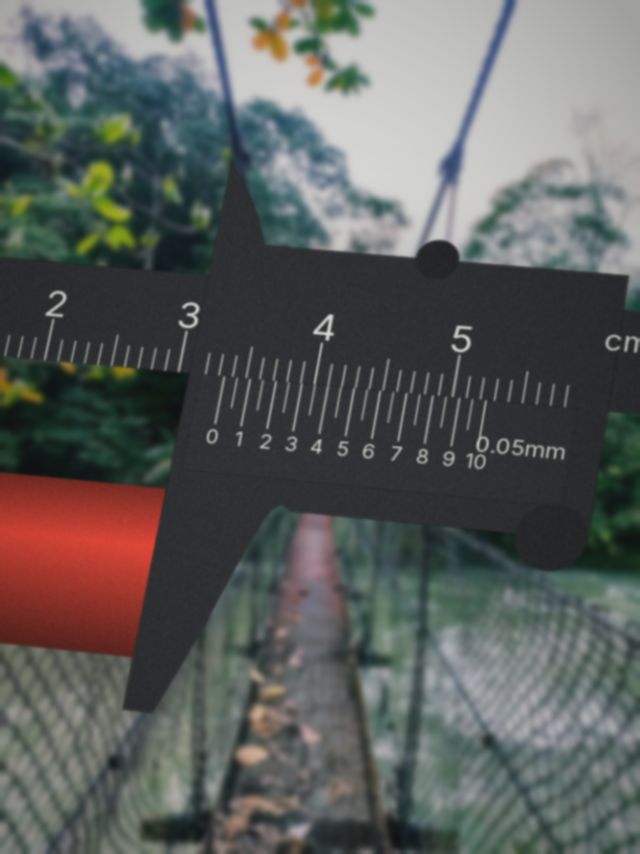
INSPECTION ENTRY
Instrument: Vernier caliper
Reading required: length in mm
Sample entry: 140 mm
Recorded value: 33.4 mm
